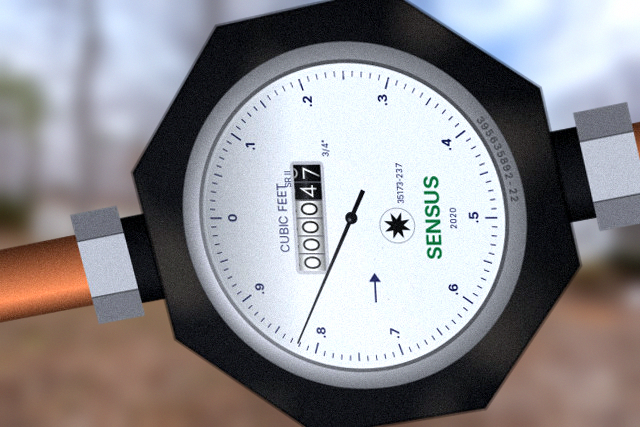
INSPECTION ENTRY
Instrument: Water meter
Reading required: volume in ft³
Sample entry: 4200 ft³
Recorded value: 46.82 ft³
